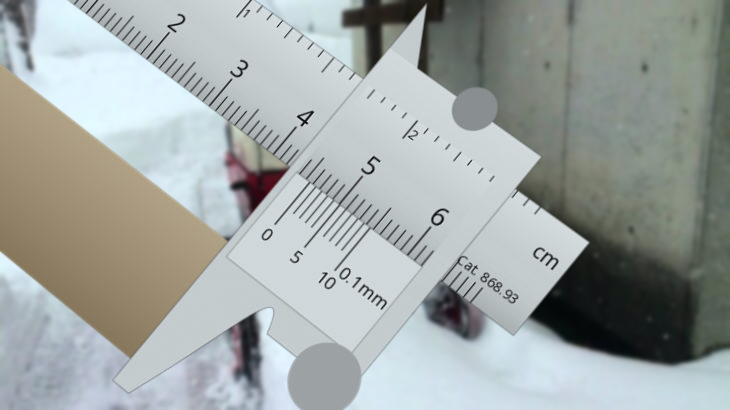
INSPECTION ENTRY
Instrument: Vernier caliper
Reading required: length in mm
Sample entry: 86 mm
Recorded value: 45.6 mm
